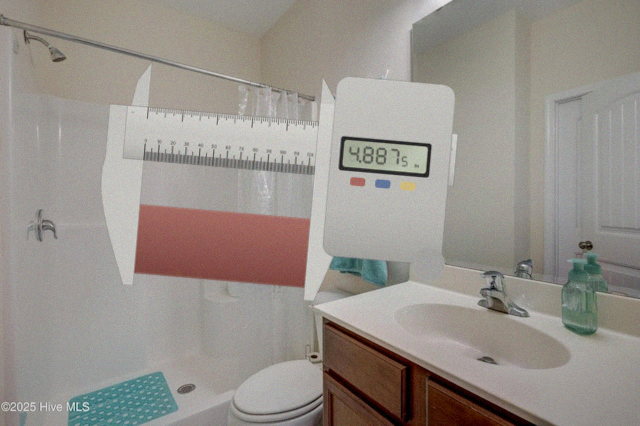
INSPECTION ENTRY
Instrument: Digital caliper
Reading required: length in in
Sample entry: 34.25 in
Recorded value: 4.8875 in
